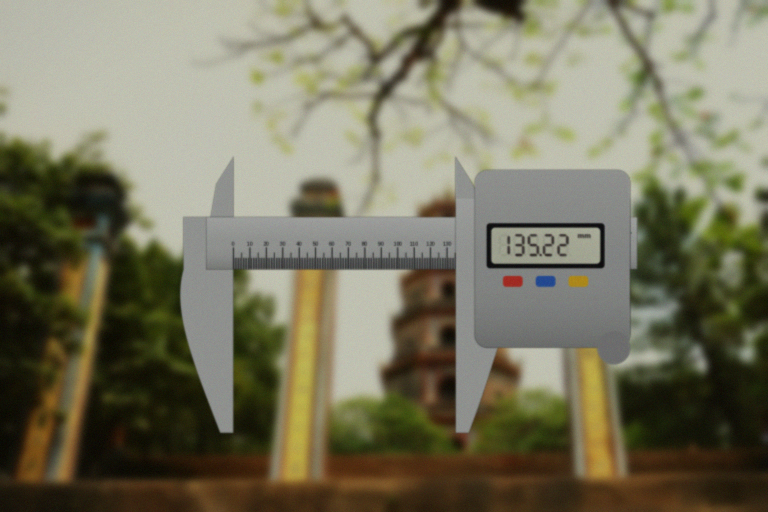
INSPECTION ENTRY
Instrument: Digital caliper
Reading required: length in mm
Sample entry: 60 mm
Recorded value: 135.22 mm
